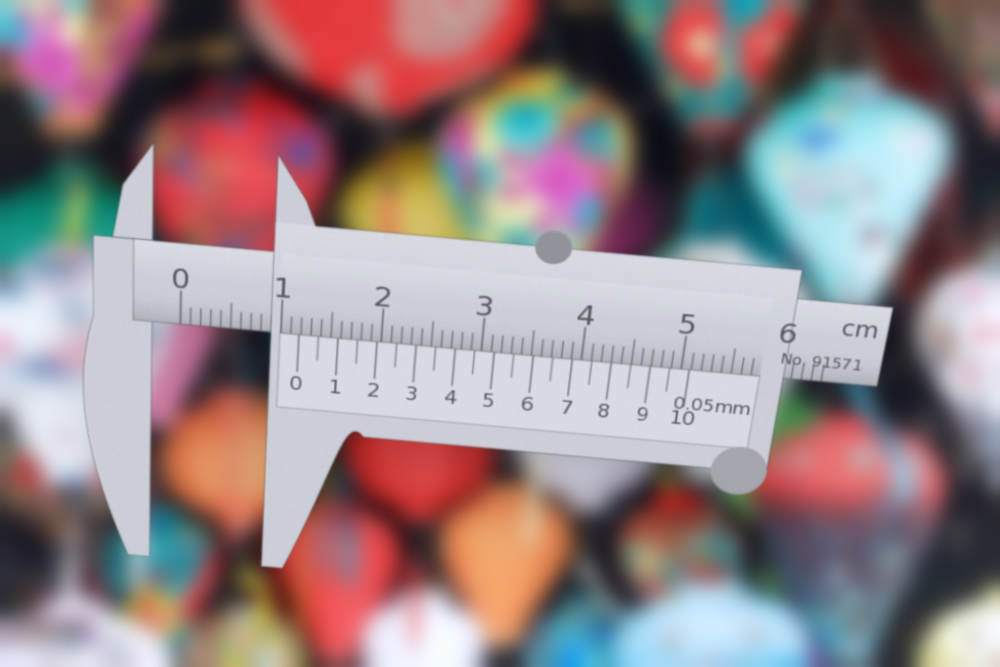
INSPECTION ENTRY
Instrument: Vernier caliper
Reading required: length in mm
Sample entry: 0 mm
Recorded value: 11.8 mm
